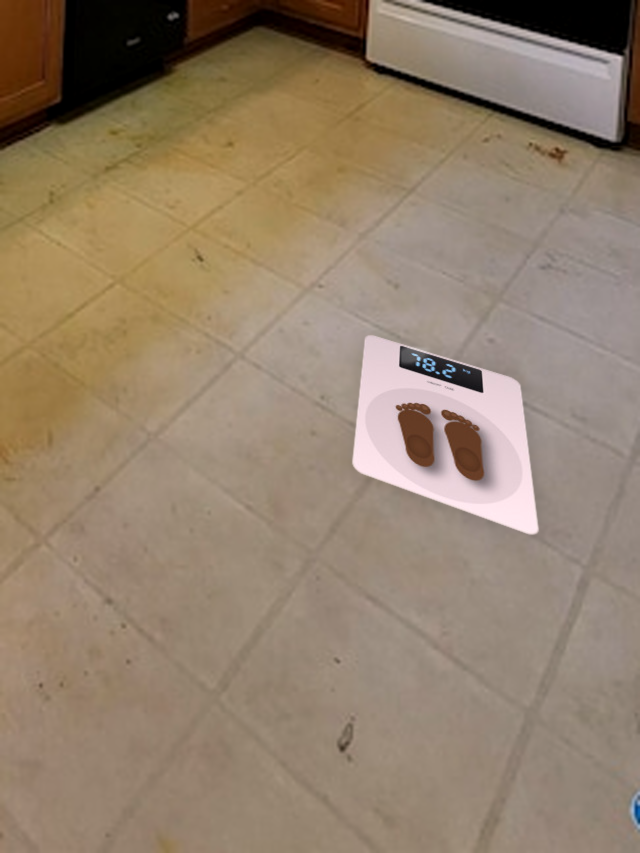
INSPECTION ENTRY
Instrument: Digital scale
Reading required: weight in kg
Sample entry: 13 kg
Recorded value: 78.2 kg
